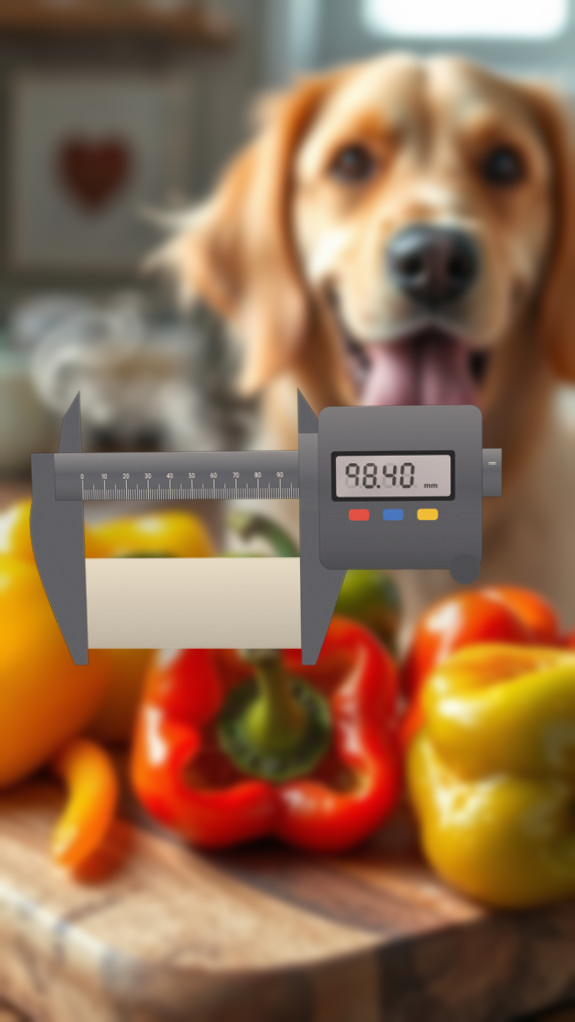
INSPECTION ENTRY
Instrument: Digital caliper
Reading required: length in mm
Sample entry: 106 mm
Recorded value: 98.40 mm
